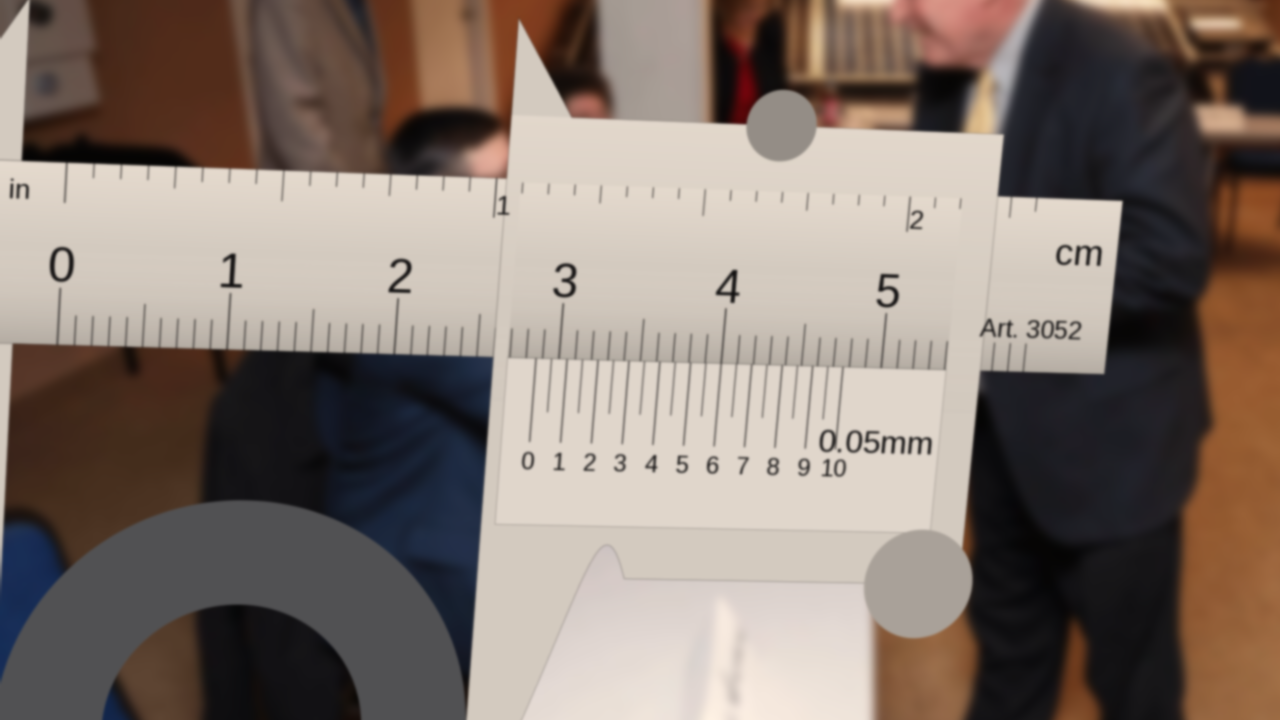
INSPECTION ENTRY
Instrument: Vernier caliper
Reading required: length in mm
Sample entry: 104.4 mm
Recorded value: 28.6 mm
